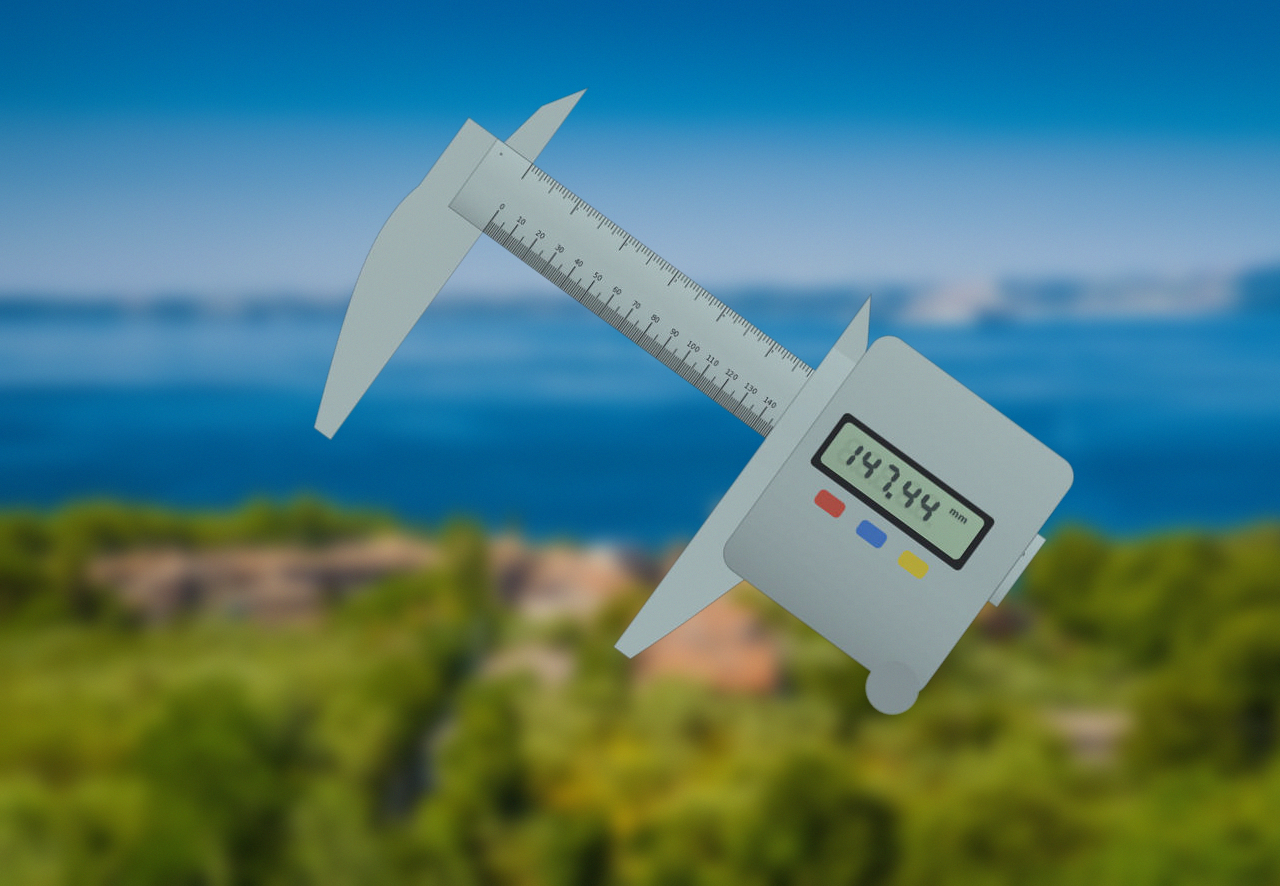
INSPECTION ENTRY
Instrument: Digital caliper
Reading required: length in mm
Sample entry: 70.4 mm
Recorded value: 147.44 mm
